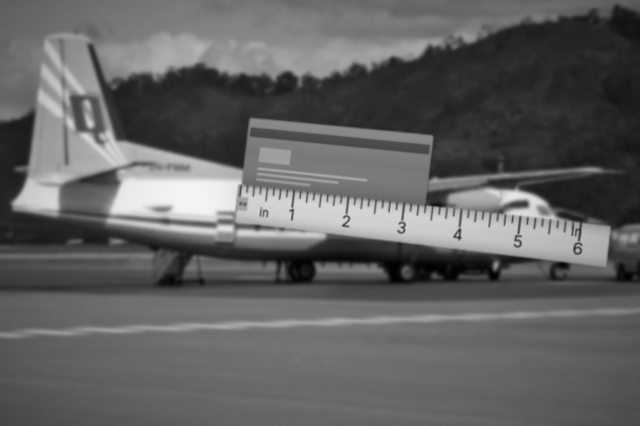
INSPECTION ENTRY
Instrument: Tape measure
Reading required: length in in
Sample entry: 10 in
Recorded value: 3.375 in
